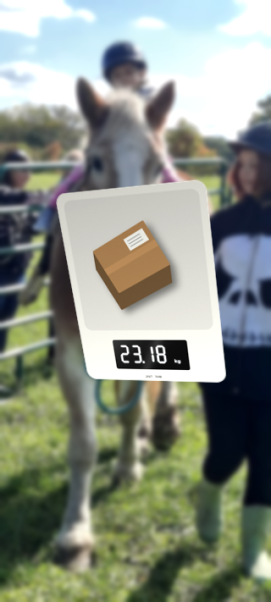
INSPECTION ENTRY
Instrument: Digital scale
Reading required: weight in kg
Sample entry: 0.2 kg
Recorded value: 23.18 kg
